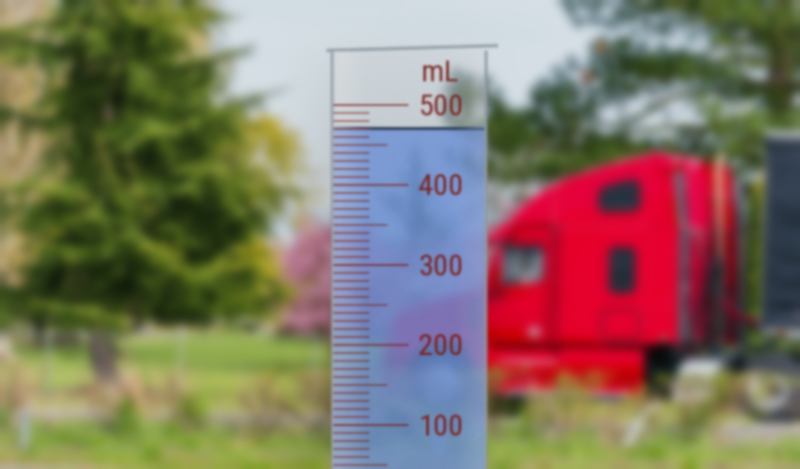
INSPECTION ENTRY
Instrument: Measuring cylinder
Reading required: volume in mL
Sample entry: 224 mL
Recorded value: 470 mL
